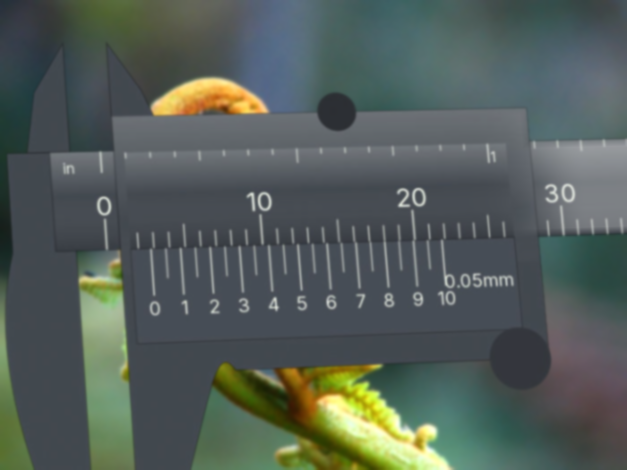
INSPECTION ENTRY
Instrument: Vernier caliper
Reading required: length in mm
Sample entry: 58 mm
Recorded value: 2.8 mm
